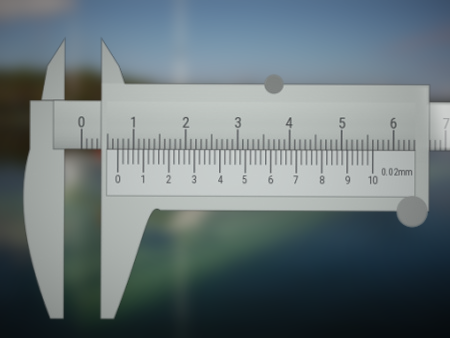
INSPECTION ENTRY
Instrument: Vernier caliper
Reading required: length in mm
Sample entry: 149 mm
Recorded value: 7.0 mm
